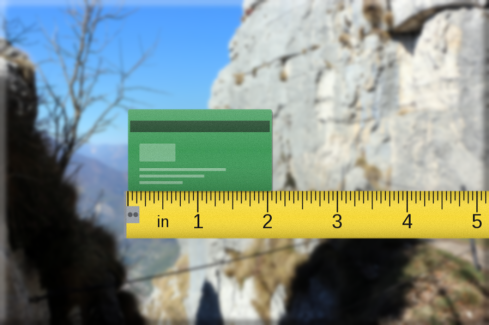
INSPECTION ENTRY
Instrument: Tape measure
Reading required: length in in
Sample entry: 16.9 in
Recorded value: 2.0625 in
